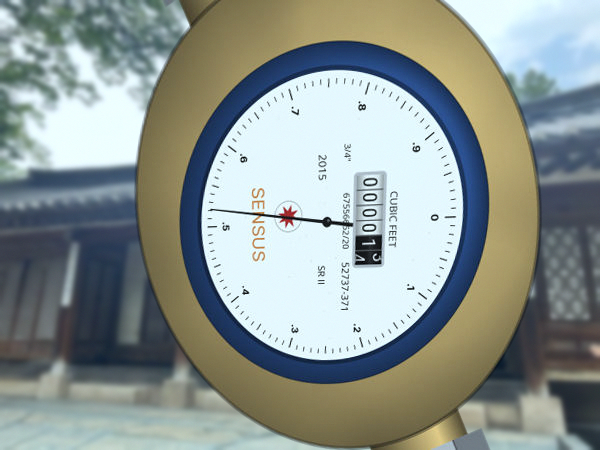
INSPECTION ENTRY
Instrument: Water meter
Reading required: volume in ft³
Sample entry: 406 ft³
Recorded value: 13.52 ft³
